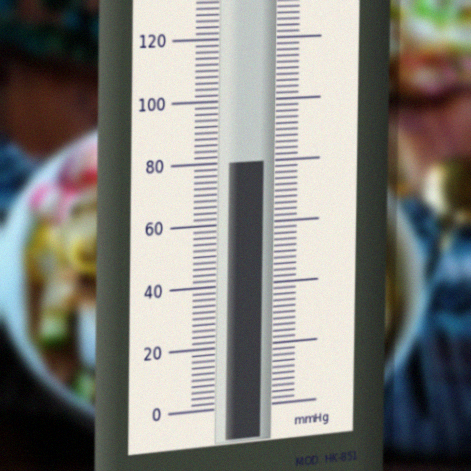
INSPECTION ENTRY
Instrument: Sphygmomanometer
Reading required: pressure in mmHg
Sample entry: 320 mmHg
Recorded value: 80 mmHg
